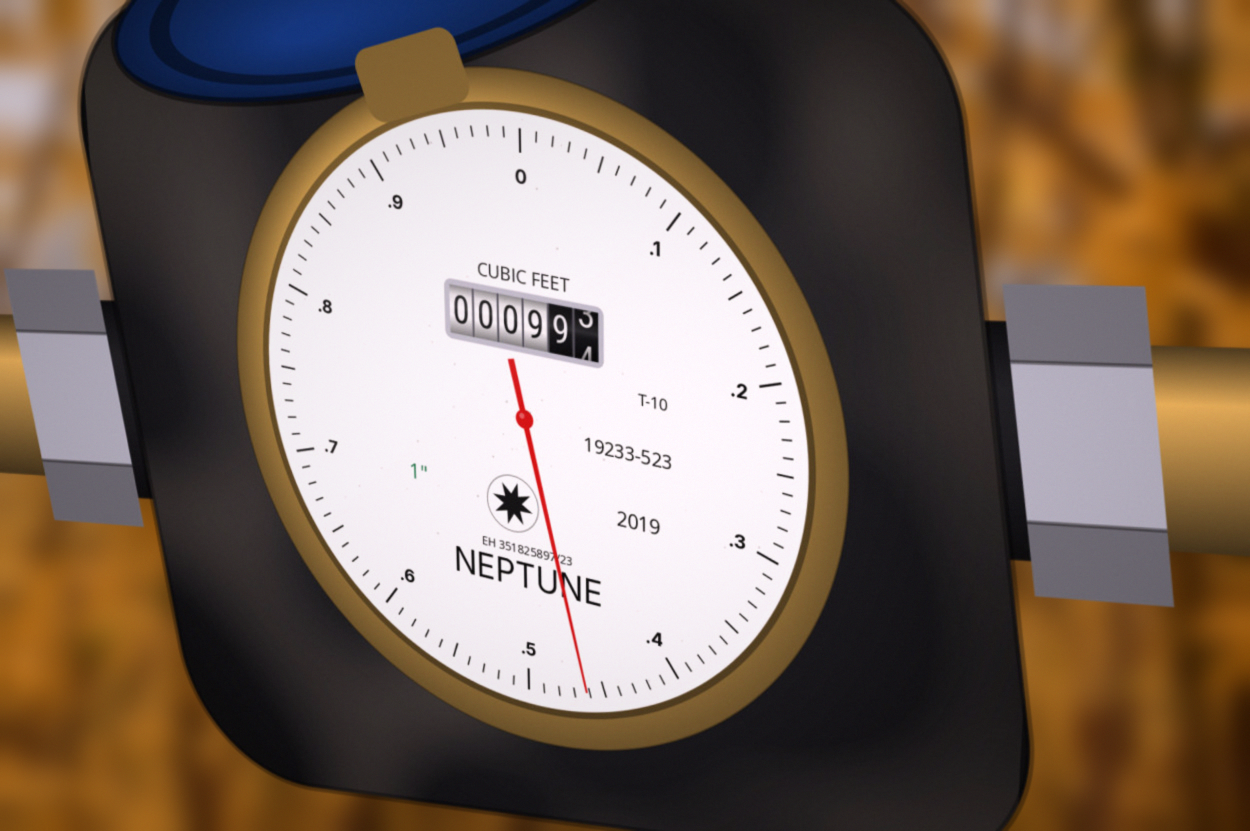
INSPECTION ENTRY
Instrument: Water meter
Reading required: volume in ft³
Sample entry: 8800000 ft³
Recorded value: 993.46 ft³
